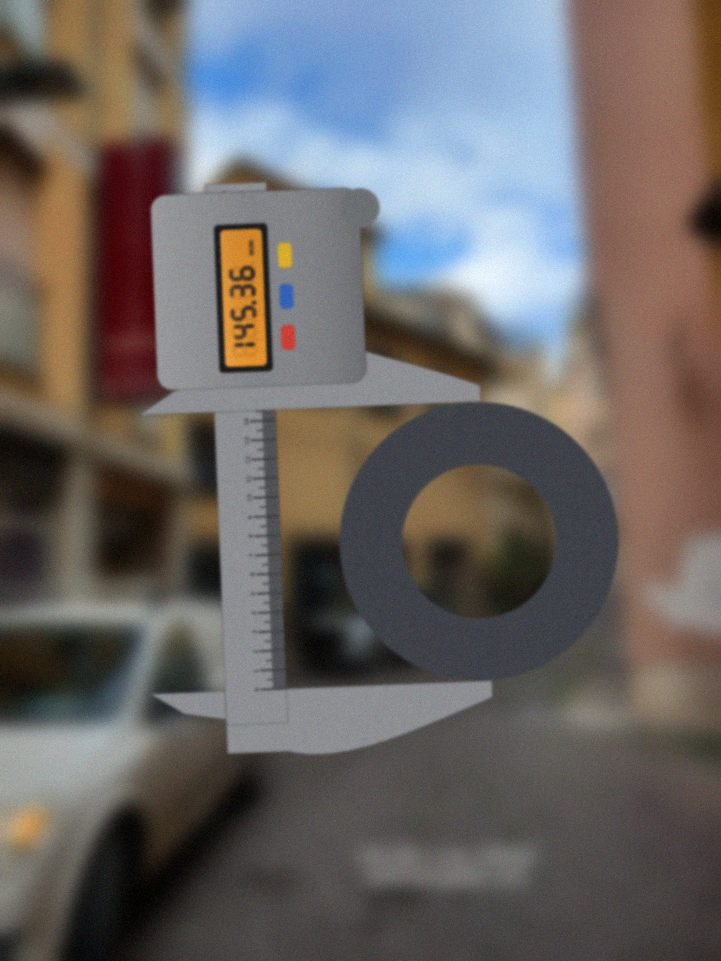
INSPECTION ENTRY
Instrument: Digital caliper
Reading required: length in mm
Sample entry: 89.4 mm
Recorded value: 145.36 mm
